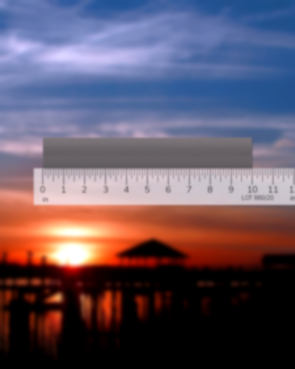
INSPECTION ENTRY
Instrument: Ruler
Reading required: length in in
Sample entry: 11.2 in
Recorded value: 10 in
